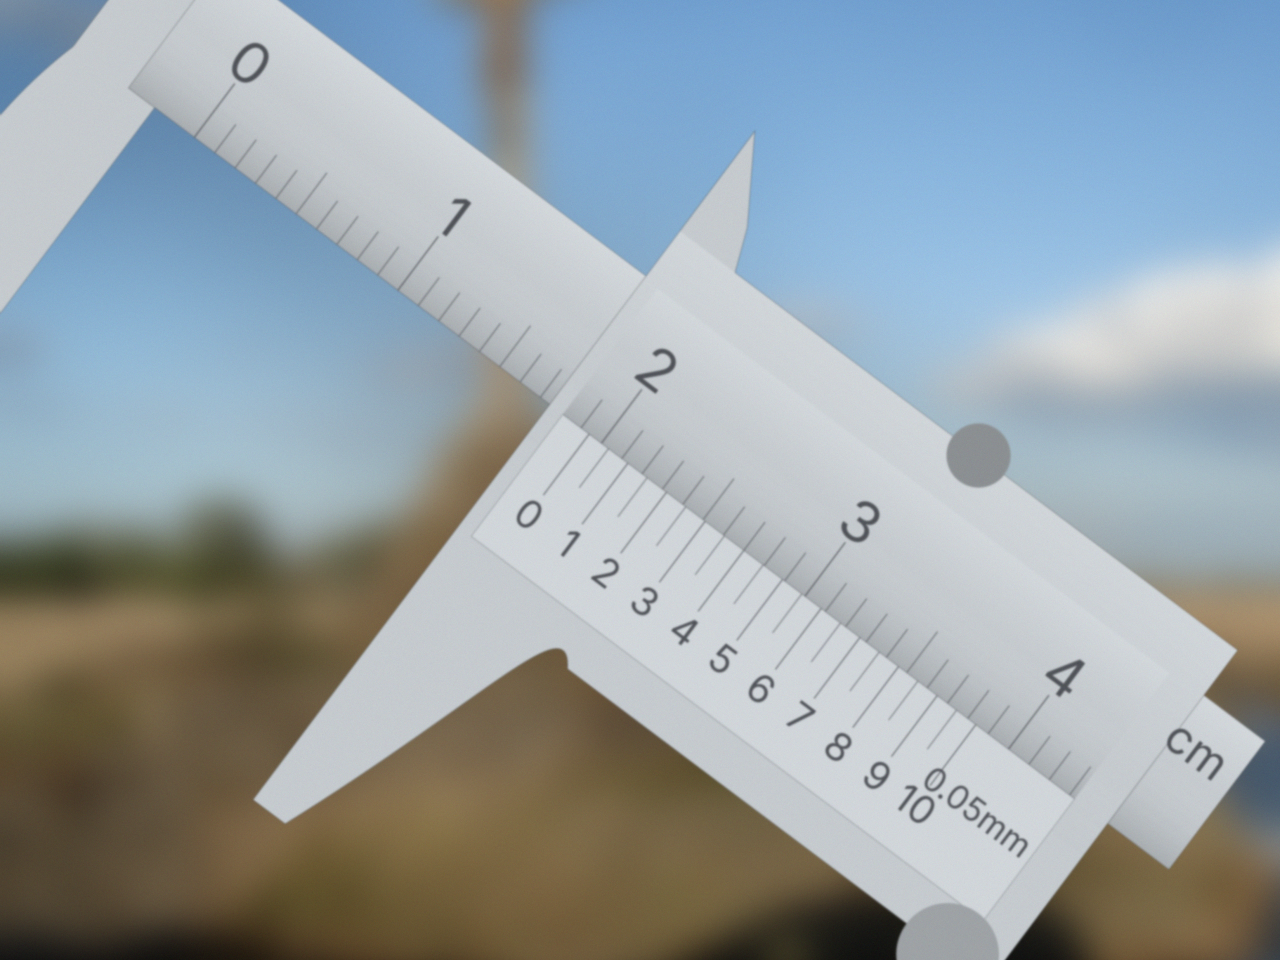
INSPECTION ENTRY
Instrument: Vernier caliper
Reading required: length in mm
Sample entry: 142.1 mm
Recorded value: 19.4 mm
